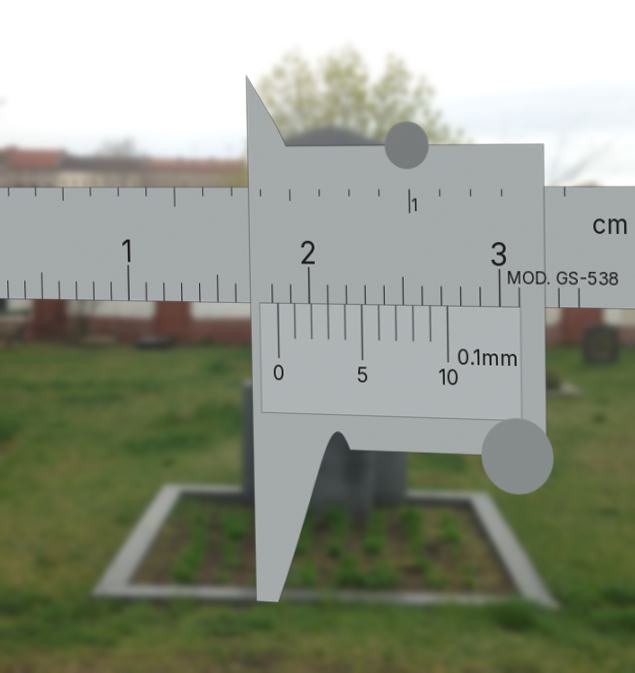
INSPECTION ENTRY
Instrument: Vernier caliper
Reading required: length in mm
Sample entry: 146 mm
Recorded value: 18.3 mm
